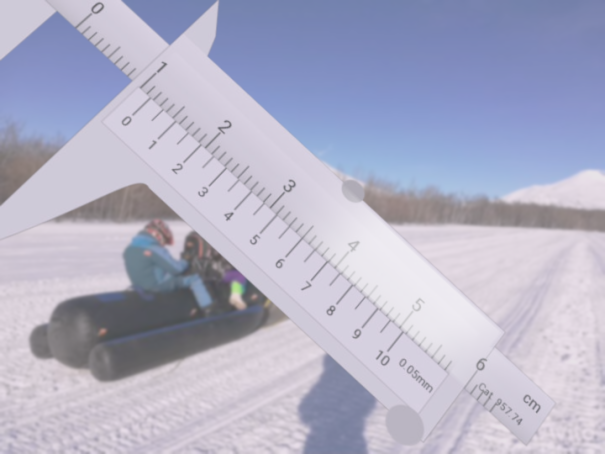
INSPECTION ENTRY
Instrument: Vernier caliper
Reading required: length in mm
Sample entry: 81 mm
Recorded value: 11.6 mm
